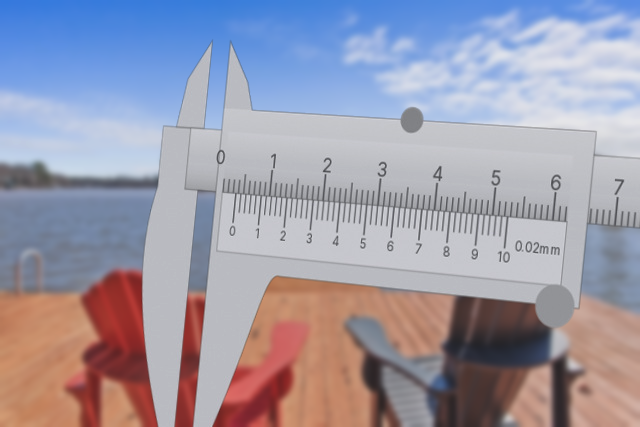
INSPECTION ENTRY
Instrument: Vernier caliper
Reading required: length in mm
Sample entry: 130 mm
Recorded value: 3.5 mm
